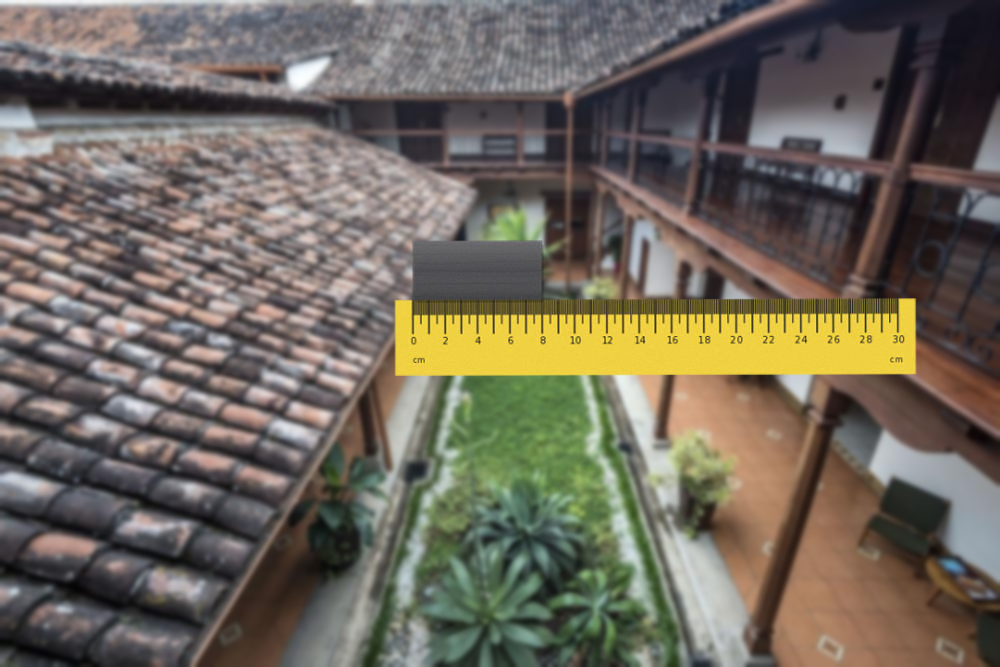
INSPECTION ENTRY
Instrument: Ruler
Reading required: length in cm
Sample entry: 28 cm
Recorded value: 8 cm
